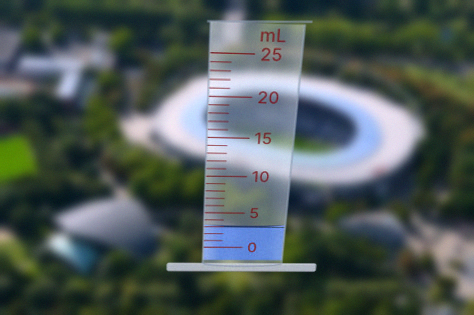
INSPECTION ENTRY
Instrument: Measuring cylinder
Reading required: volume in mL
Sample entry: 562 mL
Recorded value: 3 mL
